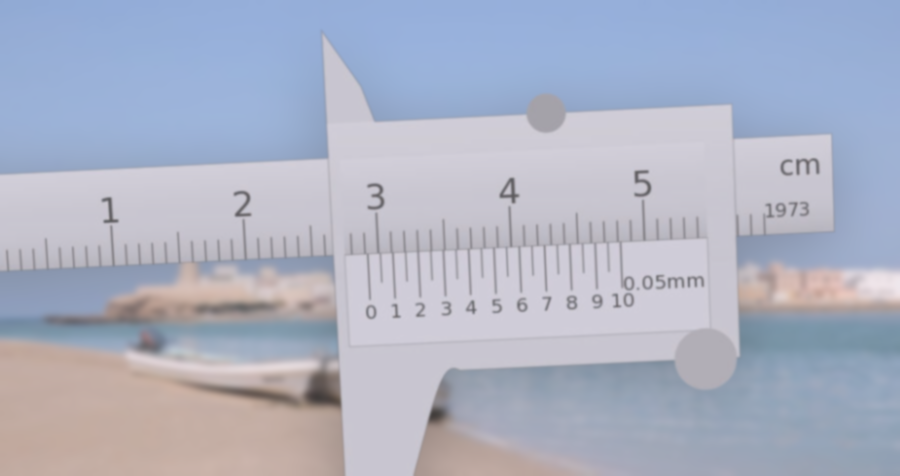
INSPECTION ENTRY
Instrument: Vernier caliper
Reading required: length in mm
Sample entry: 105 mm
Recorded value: 29.2 mm
